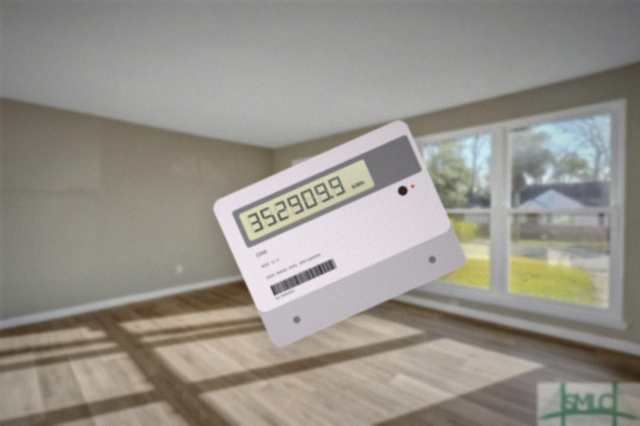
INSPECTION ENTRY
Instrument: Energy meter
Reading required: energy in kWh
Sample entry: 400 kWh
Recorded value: 352909.9 kWh
